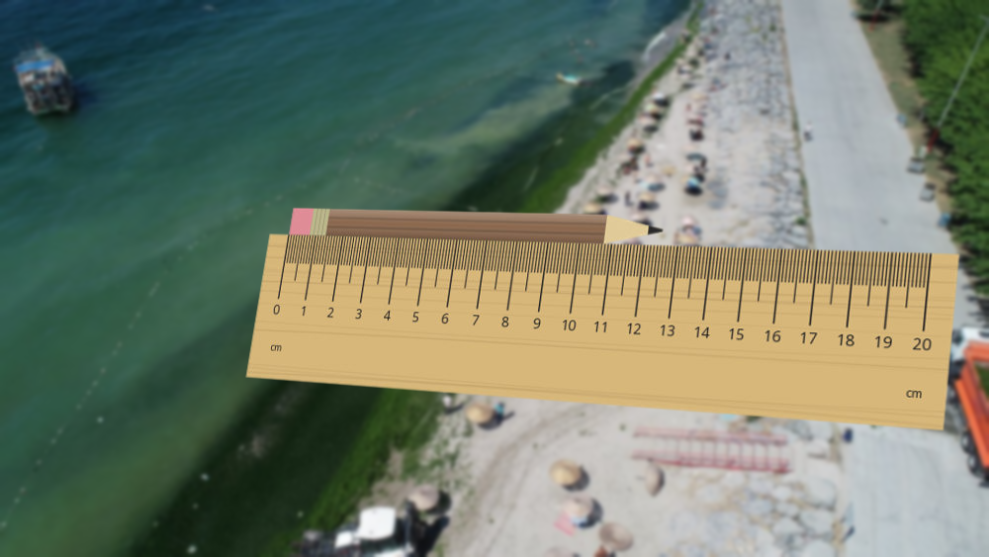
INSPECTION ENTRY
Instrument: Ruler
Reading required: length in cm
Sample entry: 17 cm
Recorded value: 12.5 cm
